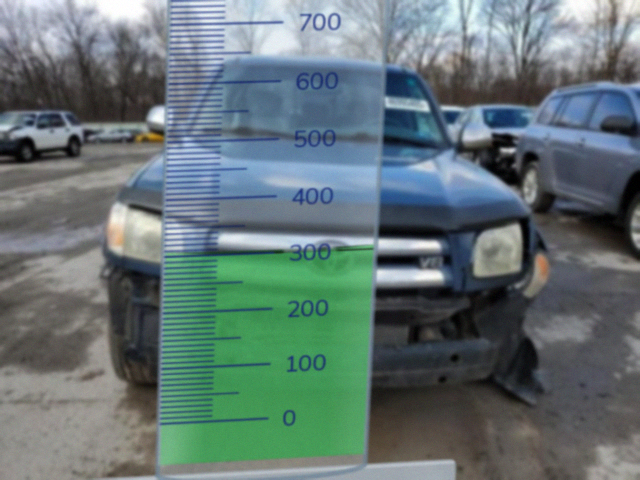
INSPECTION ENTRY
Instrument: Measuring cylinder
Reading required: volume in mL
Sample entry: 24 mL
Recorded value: 300 mL
